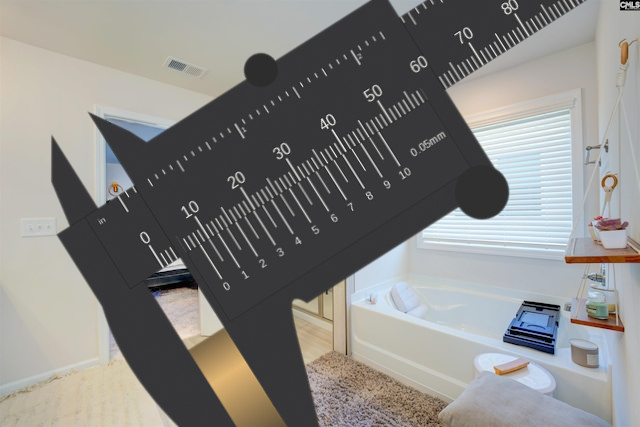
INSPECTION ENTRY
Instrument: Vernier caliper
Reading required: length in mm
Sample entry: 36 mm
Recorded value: 8.0 mm
